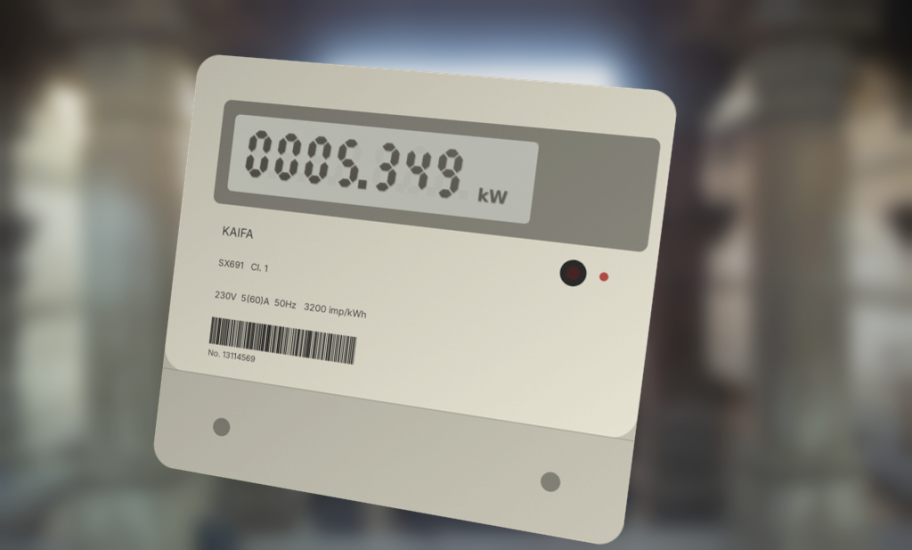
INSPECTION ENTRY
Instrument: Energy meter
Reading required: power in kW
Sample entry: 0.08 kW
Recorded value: 5.349 kW
